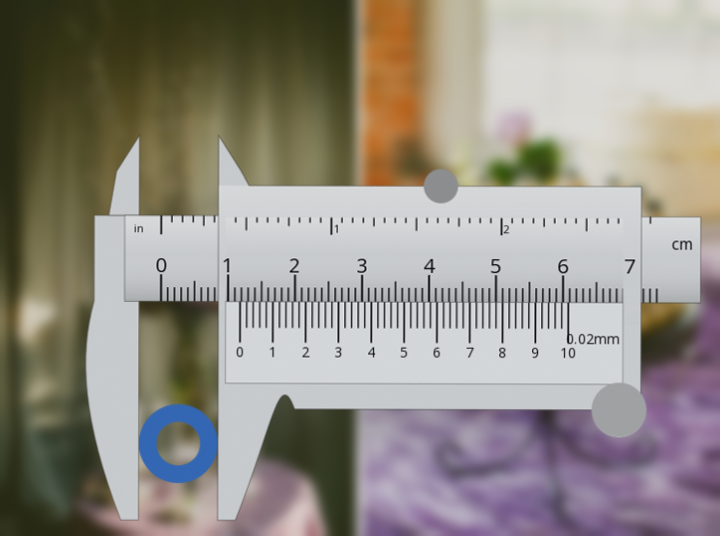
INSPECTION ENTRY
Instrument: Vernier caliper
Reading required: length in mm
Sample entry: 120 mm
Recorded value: 11.8 mm
